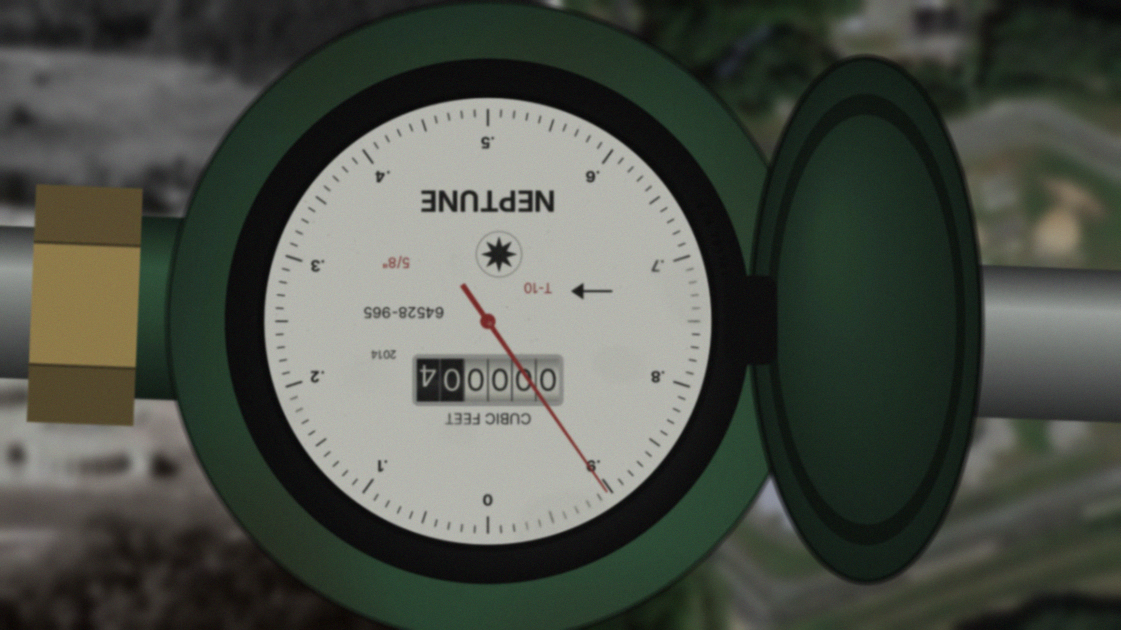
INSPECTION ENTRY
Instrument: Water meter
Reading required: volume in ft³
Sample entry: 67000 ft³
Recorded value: 3.90 ft³
